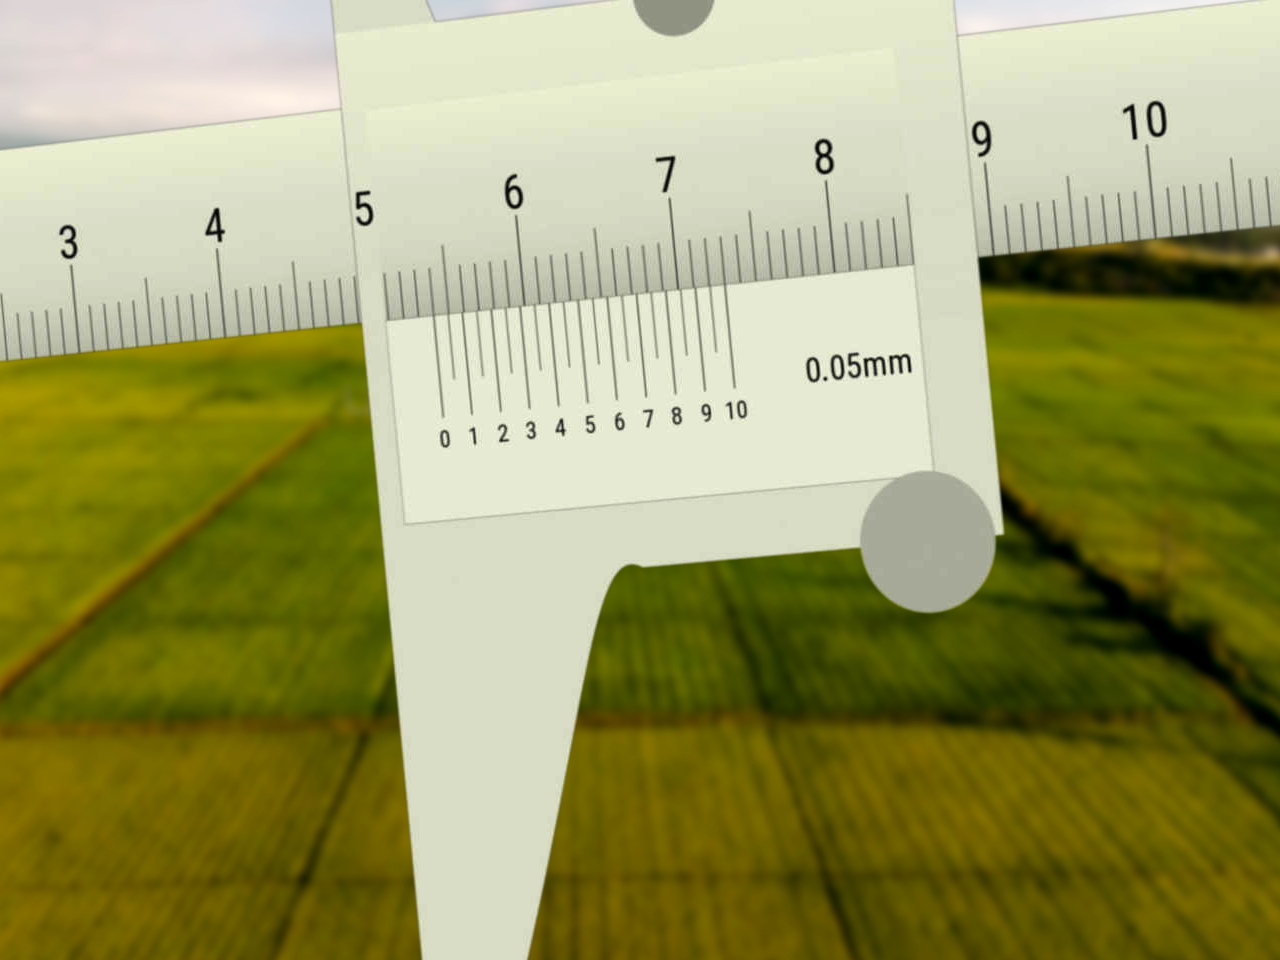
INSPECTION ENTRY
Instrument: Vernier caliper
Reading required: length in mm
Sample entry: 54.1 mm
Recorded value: 54.0 mm
